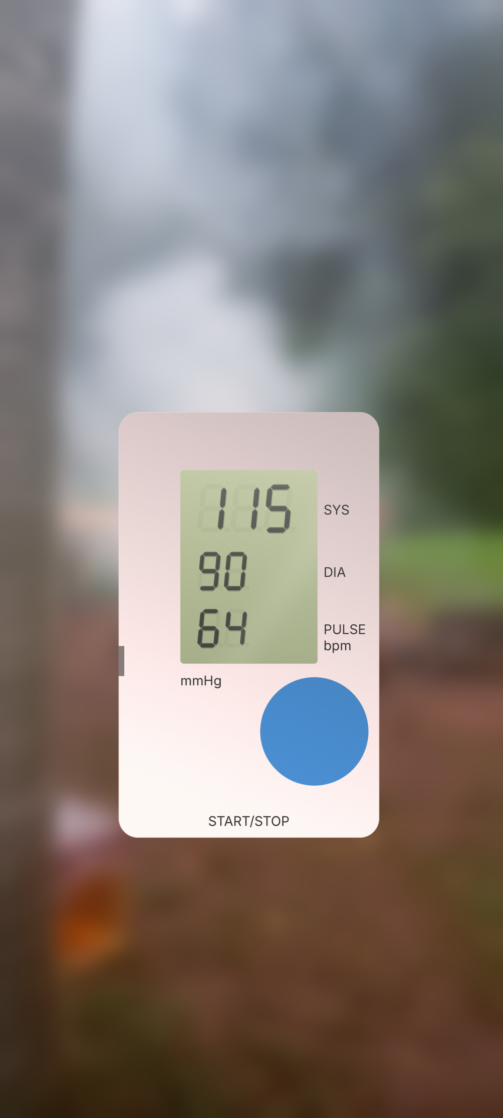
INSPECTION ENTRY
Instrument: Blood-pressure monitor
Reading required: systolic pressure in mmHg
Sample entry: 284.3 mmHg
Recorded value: 115 mmHg
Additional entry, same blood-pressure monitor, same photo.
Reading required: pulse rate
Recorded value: 64 bpm
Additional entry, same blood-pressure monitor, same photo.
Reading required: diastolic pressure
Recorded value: 90 mmHg
